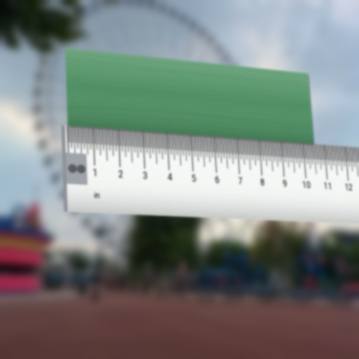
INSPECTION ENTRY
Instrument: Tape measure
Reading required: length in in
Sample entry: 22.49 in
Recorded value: 10.5 in
